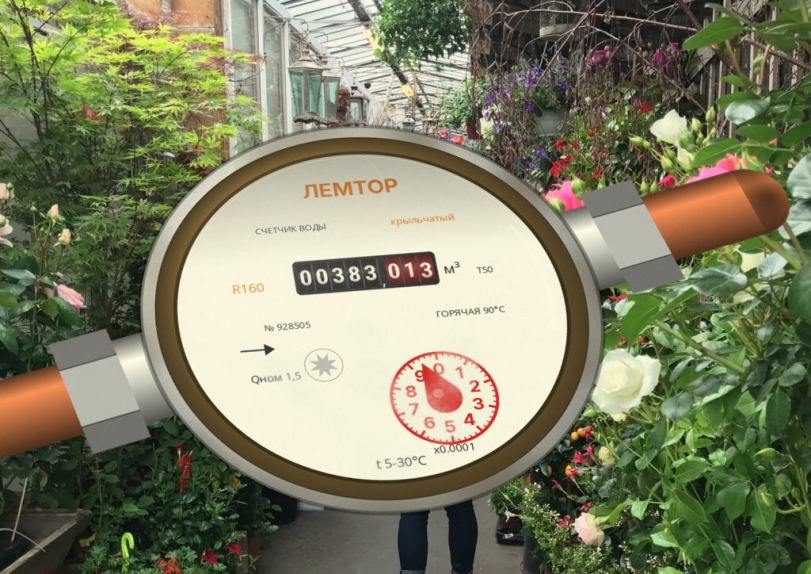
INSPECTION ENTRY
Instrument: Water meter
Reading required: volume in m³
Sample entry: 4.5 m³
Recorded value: 383.0129 m³
